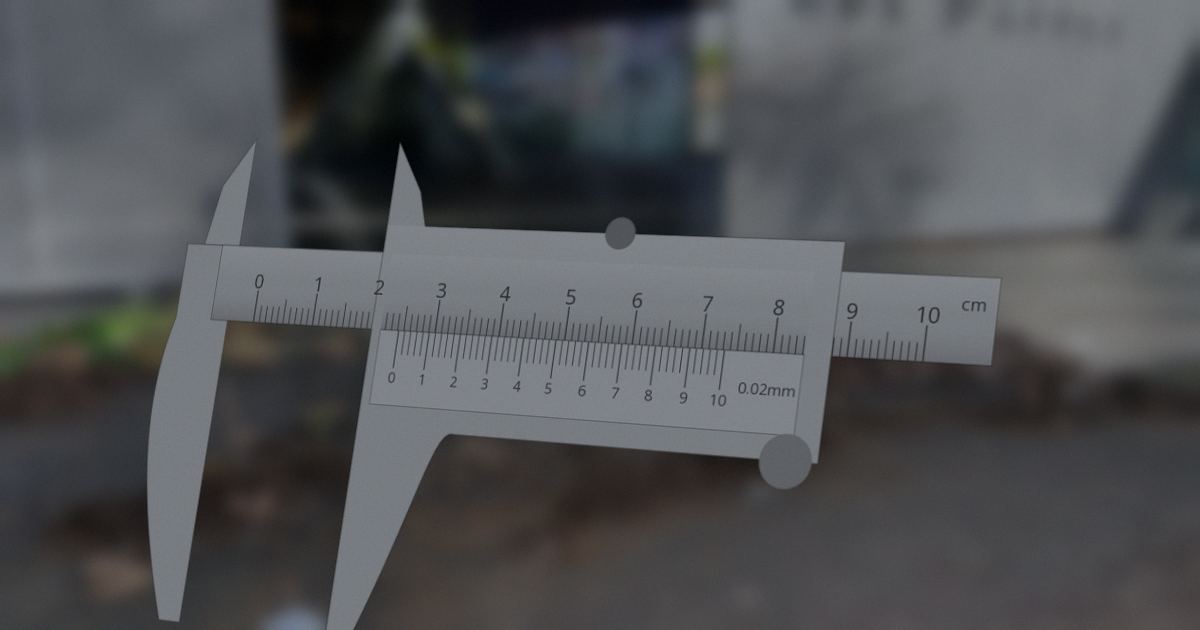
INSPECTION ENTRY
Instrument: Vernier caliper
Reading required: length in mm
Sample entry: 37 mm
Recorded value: 24.2 mm
